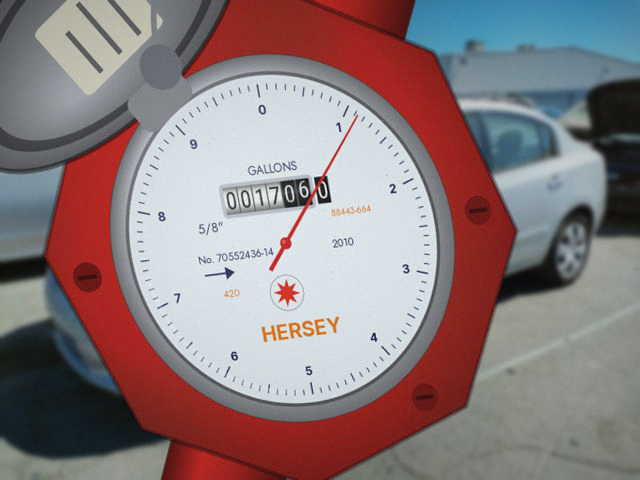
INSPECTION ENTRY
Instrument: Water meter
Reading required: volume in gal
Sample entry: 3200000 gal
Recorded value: 17061.1 gal
